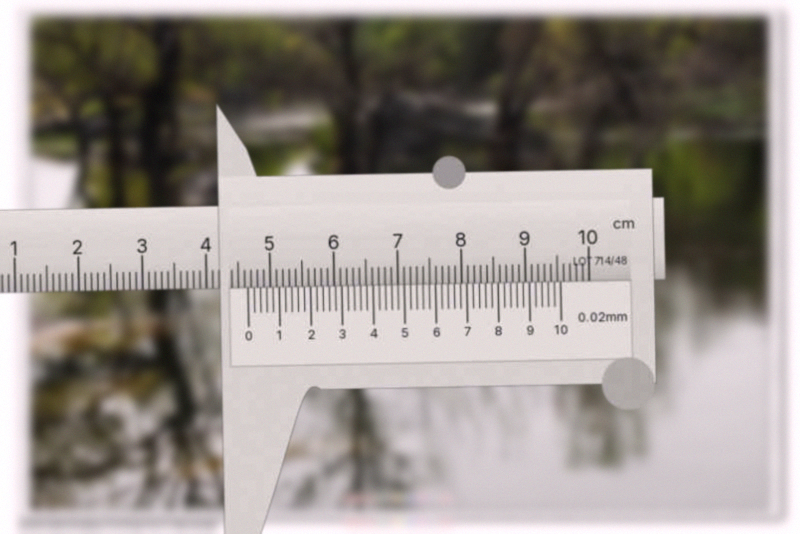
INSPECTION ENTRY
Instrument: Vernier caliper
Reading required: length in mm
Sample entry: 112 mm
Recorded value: 46.5 mm
